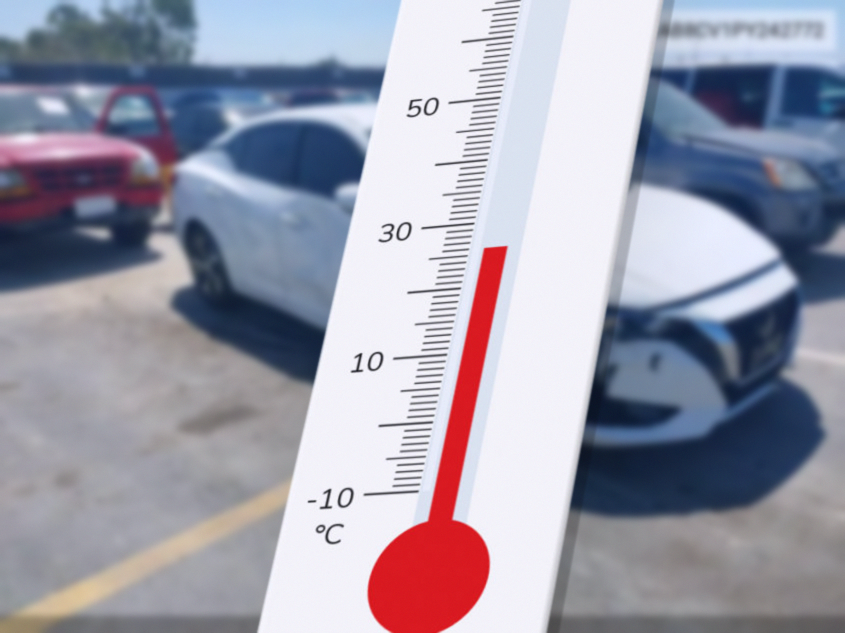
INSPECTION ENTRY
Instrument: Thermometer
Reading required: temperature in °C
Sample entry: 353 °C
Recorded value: 26 °C
